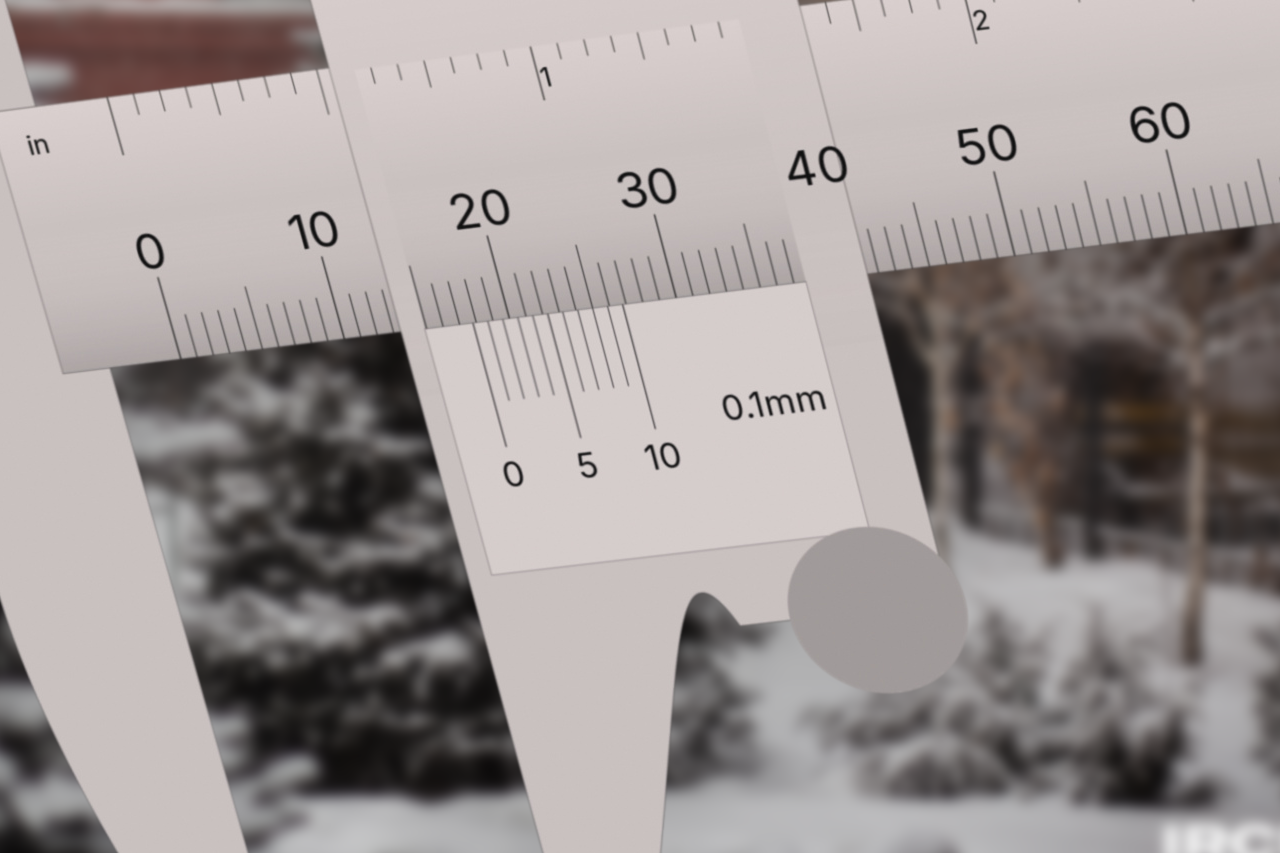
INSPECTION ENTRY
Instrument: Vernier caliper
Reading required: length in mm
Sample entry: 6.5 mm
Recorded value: 17.8 mm
